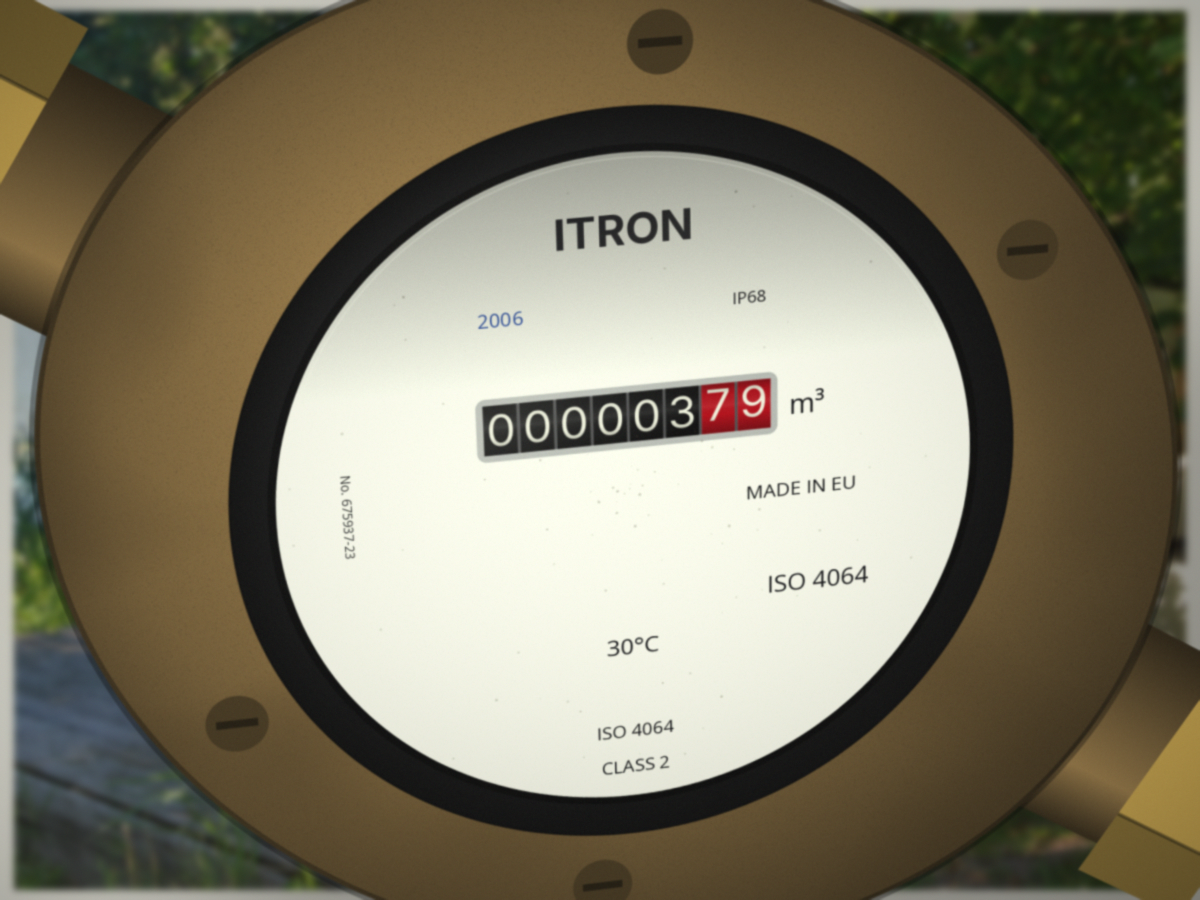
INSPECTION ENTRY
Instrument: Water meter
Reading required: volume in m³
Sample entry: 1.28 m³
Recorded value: 3.79 m³
